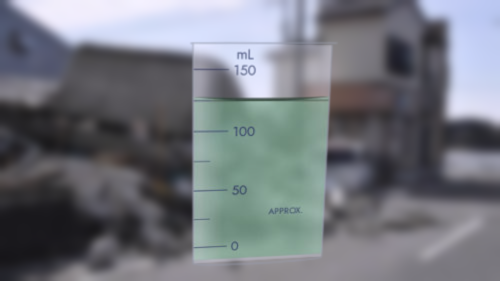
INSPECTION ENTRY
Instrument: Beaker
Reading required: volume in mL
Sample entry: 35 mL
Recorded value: 125 mL
